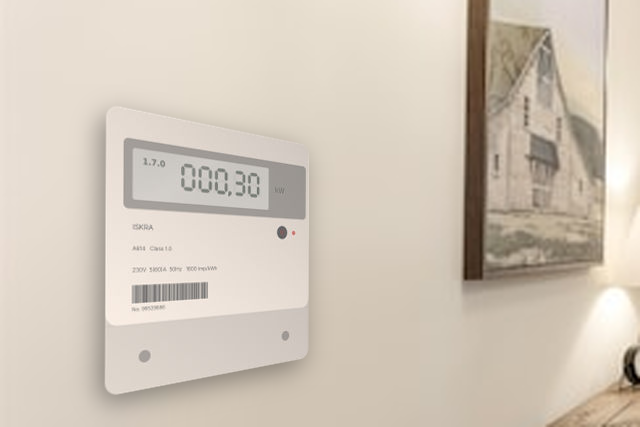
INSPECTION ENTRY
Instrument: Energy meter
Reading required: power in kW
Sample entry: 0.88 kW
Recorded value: 0.30 kW
